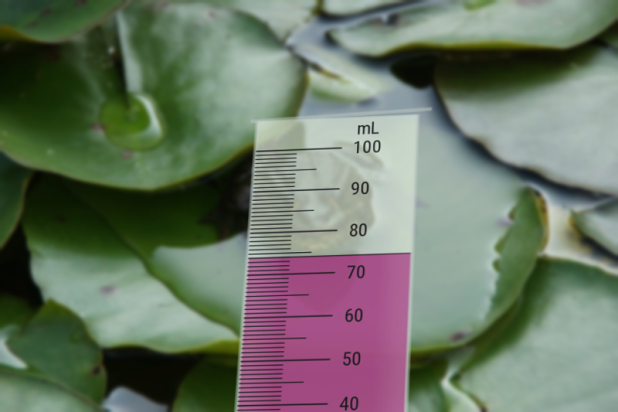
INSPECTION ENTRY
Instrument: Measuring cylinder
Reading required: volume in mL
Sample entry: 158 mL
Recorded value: 74 mL
